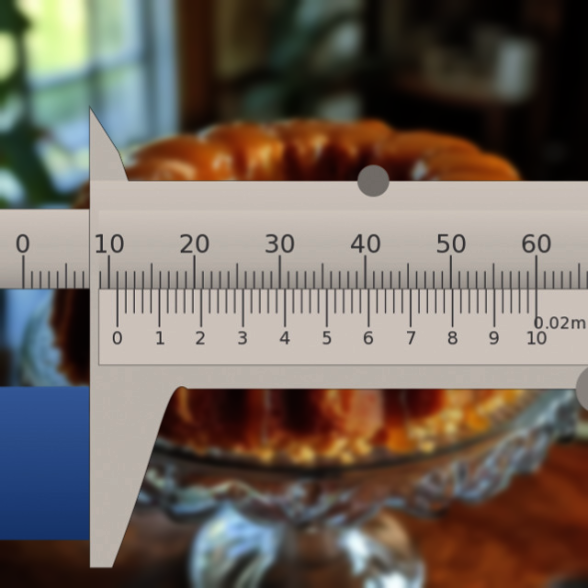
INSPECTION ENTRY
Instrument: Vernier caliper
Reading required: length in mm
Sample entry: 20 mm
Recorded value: 11.0 mm
